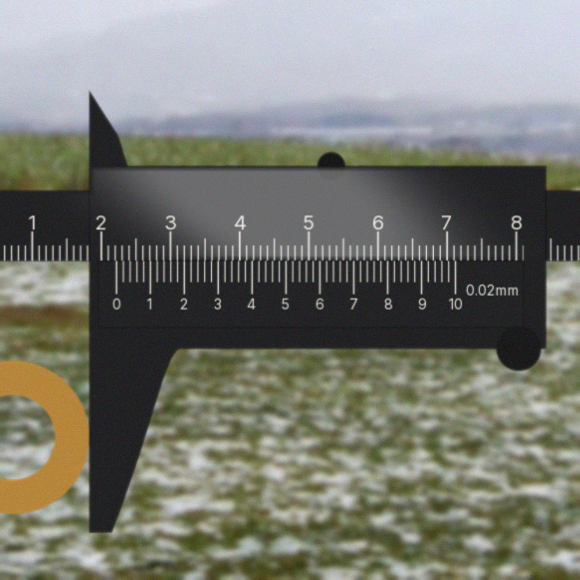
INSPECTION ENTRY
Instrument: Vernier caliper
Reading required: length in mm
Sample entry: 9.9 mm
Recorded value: 22.2 mm
